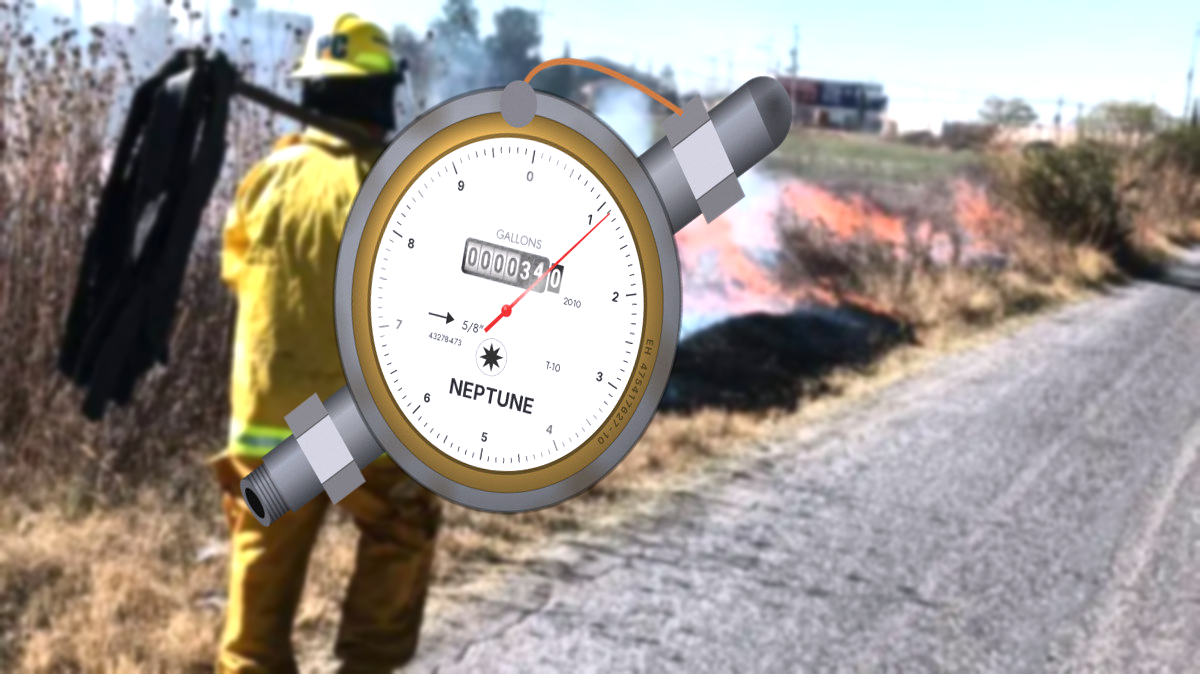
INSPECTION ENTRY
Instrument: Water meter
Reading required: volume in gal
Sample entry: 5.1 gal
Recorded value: 341.1 gal
